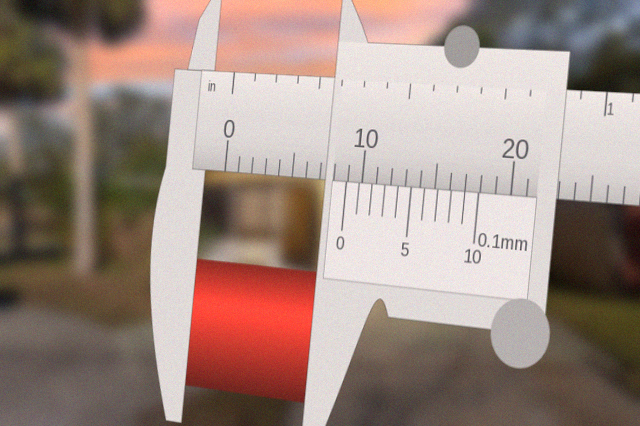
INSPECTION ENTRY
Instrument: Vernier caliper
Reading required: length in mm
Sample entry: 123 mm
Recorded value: 8.9 mm
